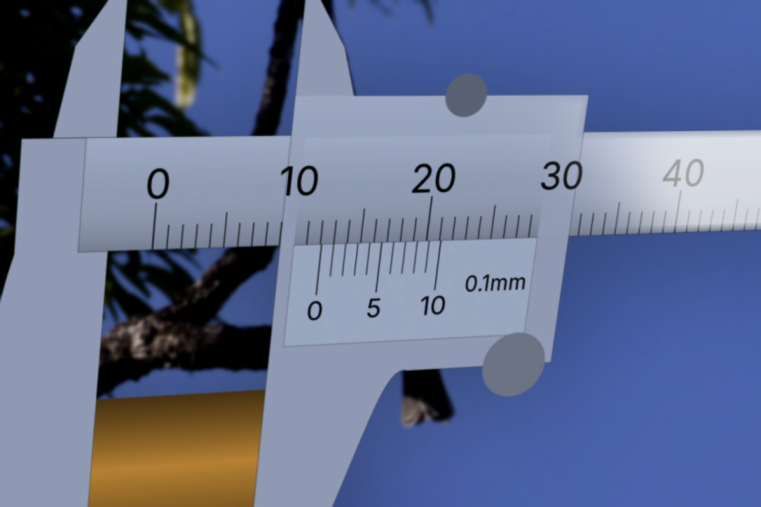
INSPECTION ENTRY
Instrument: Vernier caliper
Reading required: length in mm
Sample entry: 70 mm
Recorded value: 12.1 mm
